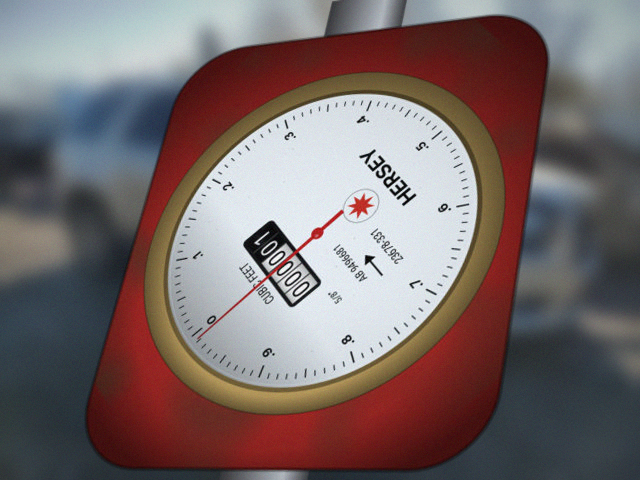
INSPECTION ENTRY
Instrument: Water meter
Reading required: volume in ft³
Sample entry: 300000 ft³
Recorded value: 0.99 ft³
